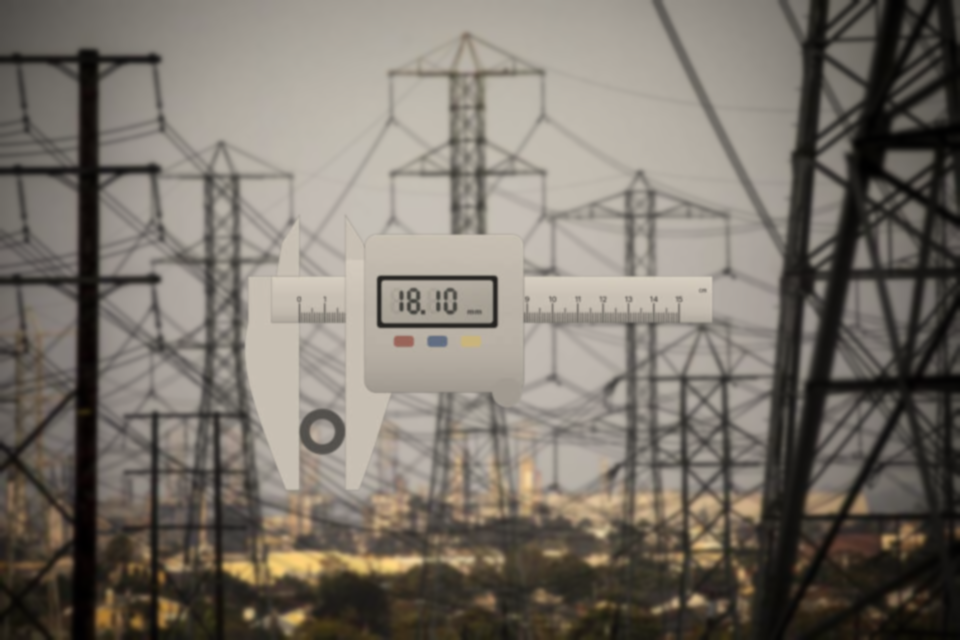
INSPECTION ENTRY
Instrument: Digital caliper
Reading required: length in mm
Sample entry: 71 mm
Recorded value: 18.10 mm
